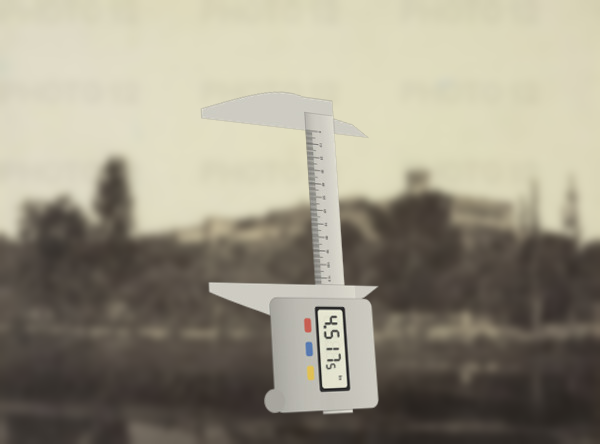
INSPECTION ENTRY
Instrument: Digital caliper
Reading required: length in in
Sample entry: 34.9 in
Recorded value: 4.5175 in
